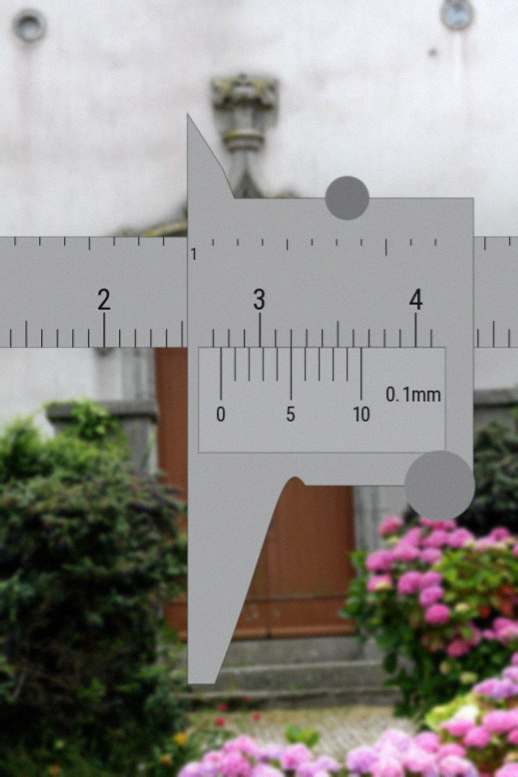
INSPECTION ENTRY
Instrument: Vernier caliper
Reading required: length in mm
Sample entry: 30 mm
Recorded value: 27.5 mm
